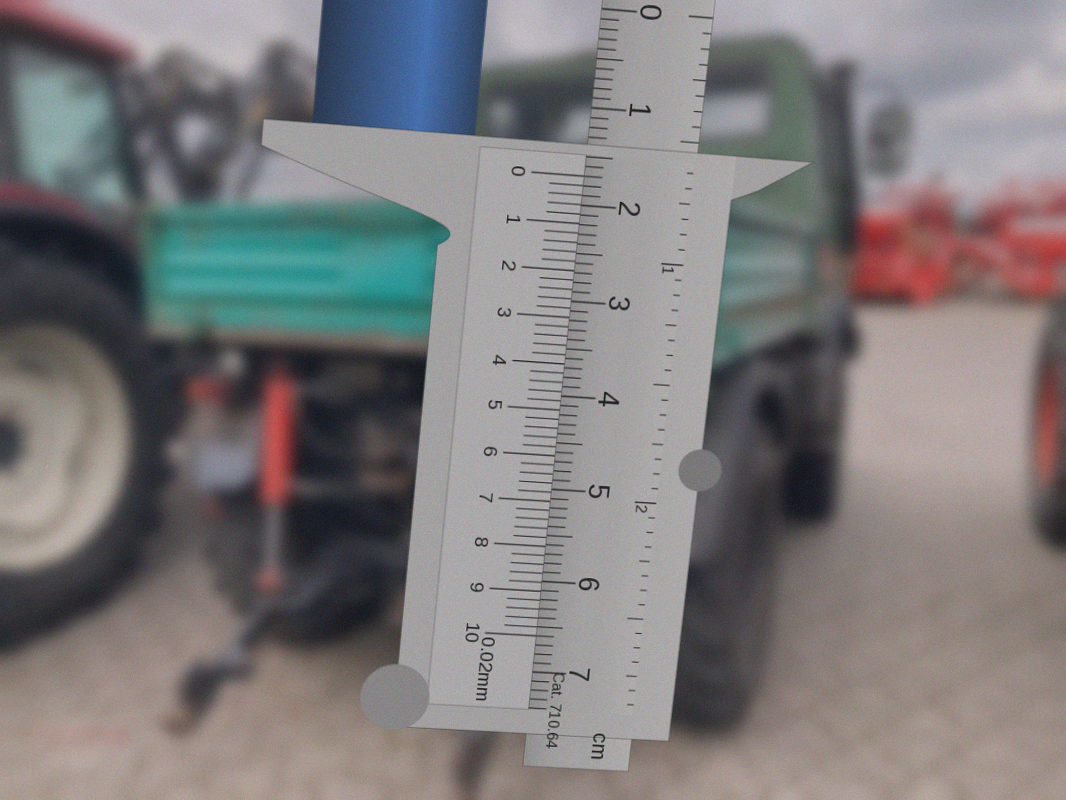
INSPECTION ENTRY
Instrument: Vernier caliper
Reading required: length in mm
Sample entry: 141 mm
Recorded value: 17.0 mm
